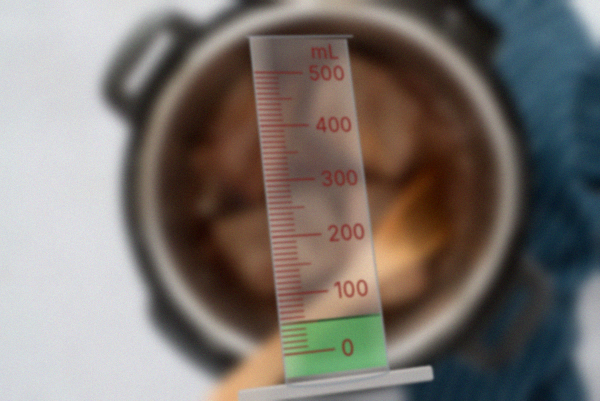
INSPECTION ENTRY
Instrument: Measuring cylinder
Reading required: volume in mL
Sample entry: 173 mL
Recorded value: 50 mL
